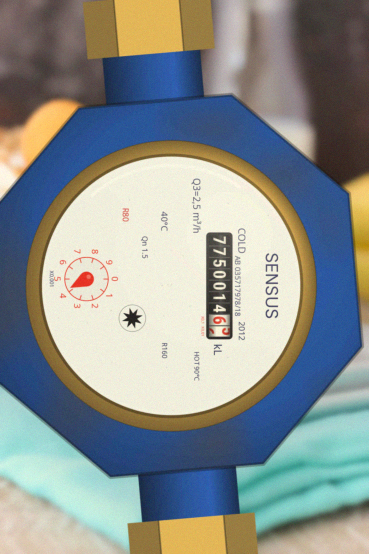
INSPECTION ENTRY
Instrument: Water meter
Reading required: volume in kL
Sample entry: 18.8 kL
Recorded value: 7750014.654 kL
